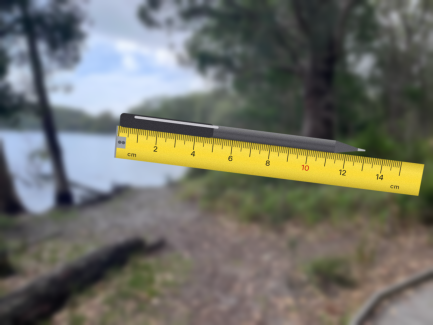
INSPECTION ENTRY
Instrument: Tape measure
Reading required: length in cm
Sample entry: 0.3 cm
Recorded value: 13 cm
